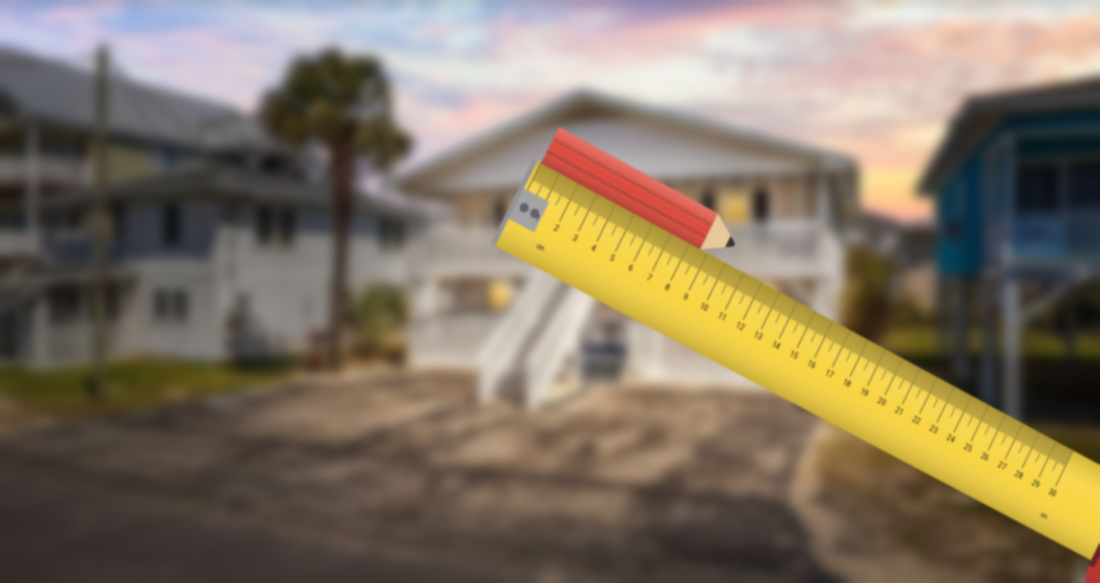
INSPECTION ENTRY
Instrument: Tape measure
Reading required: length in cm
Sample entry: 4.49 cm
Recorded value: 10 cm
